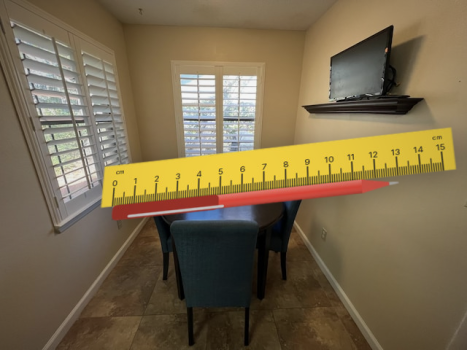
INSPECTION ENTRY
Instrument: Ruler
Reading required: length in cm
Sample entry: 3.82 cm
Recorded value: 13 cm
